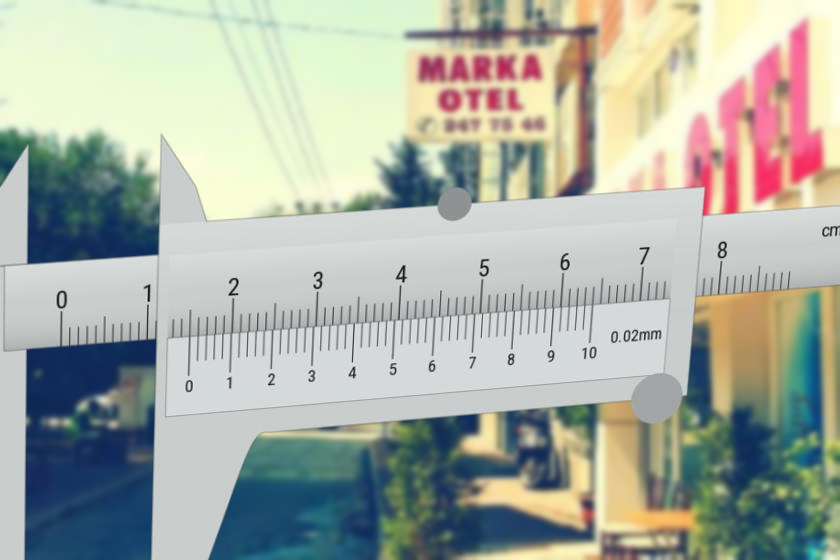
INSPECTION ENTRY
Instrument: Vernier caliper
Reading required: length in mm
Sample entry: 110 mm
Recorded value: 15.0 mm
